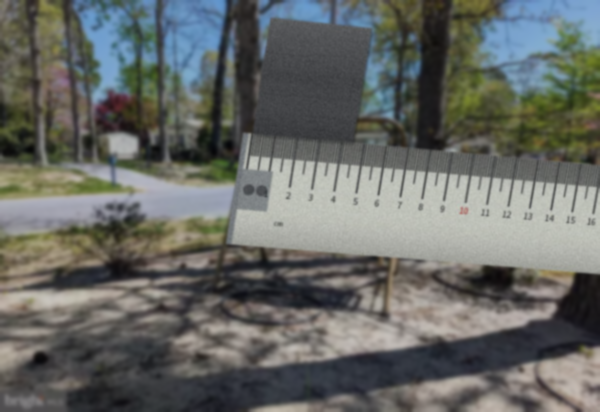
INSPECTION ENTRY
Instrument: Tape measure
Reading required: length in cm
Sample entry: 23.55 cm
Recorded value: 4.5 cm
